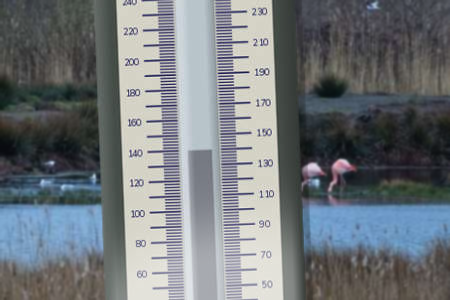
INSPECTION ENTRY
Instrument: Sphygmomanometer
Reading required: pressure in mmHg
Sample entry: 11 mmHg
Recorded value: 140 mmHg
